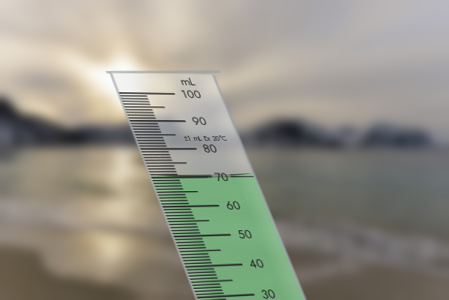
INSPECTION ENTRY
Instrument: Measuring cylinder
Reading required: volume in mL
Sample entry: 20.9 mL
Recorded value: 70 mL
